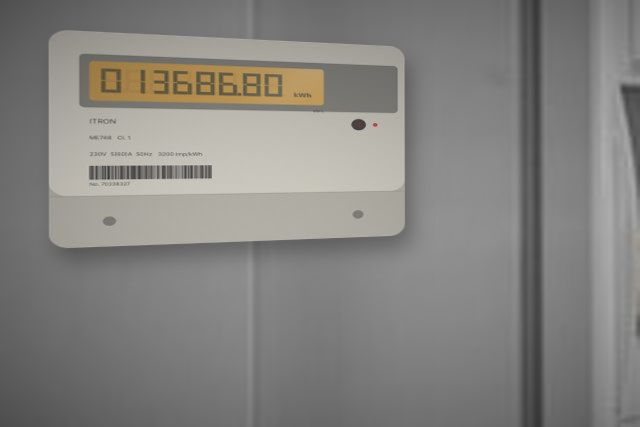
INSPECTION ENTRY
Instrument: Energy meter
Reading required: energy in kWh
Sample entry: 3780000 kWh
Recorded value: 13686.80 kWh
